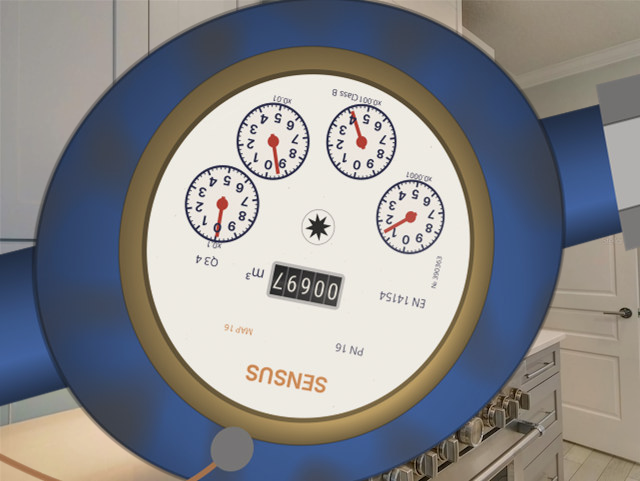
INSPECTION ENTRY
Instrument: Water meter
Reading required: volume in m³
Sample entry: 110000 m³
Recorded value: 696.9941 m³
